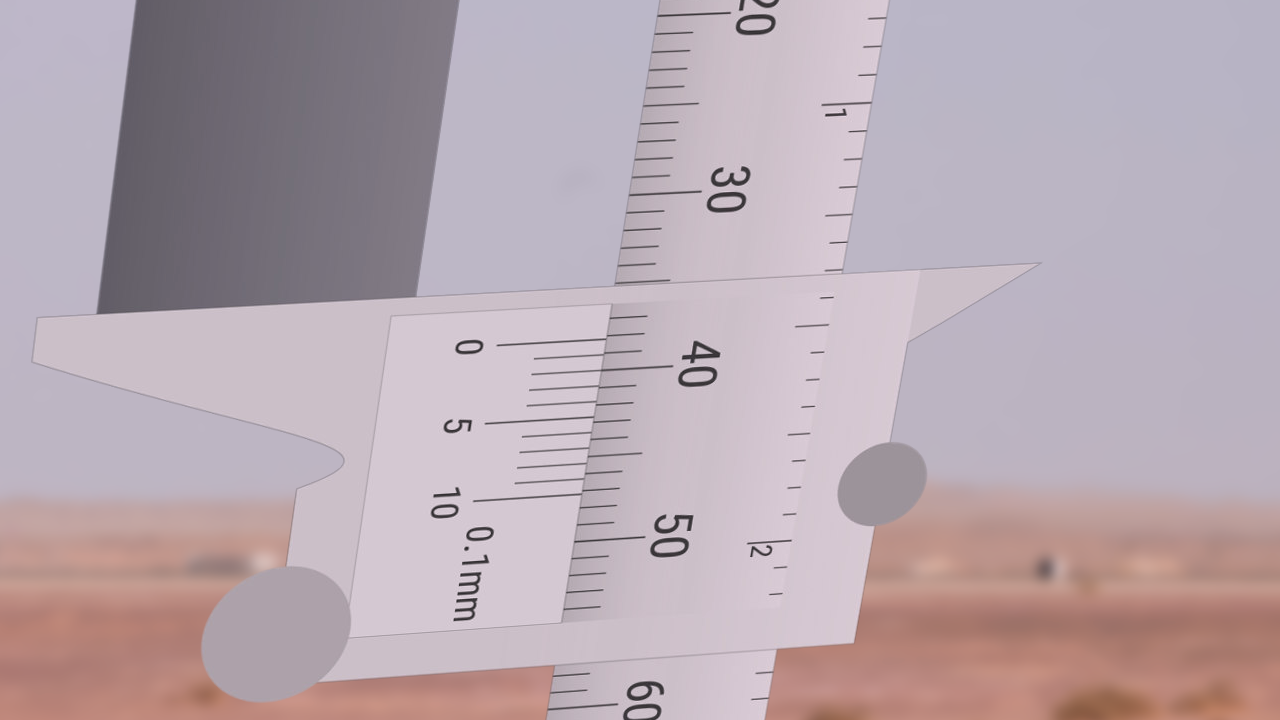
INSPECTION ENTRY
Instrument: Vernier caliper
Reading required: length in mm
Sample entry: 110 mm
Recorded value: 38.2 mm
